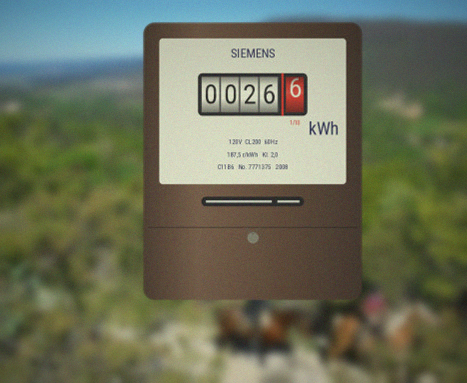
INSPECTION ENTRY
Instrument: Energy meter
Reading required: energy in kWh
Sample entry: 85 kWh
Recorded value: 26.6 kWh
